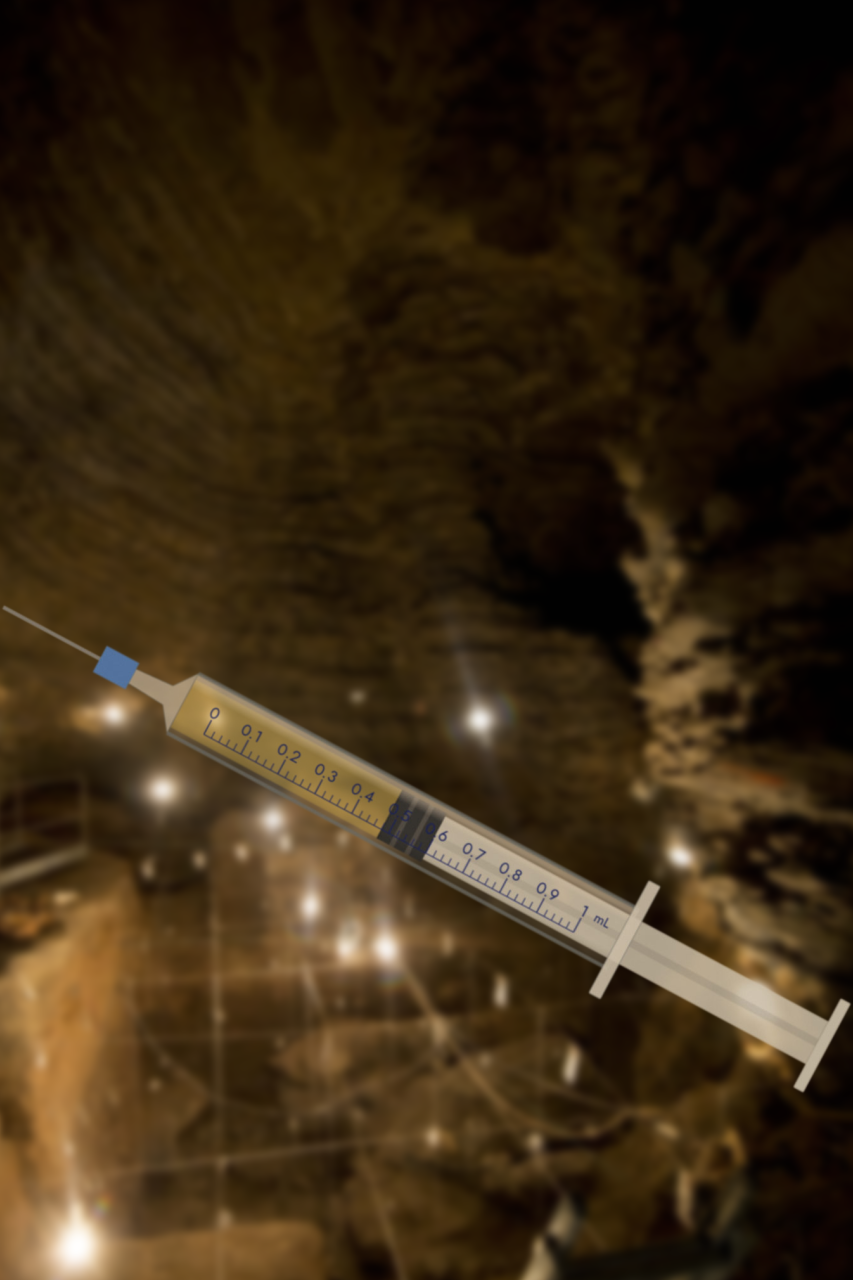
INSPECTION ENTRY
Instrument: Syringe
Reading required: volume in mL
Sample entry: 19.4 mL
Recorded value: 0.48 mL
